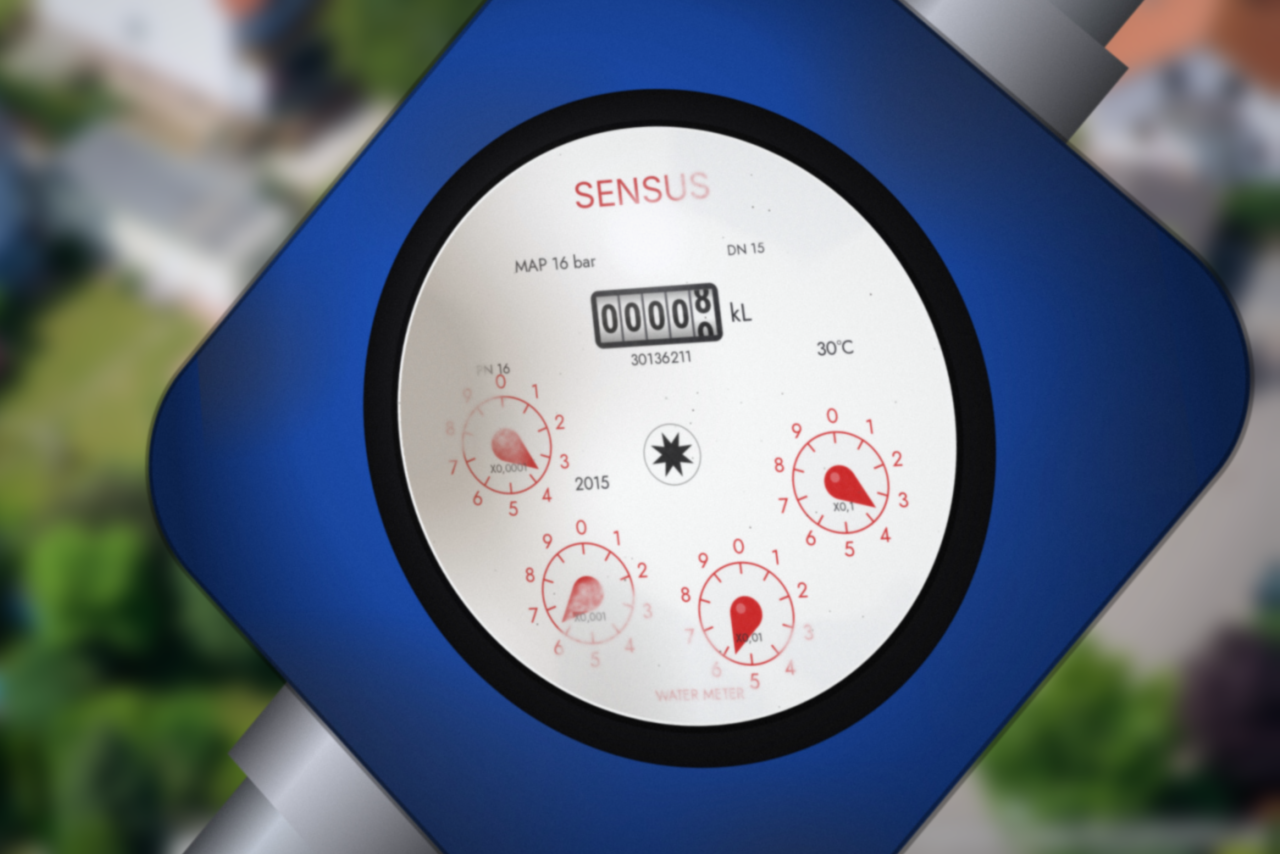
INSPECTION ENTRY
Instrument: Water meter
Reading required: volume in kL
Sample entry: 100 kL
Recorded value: 8.3563 kL
